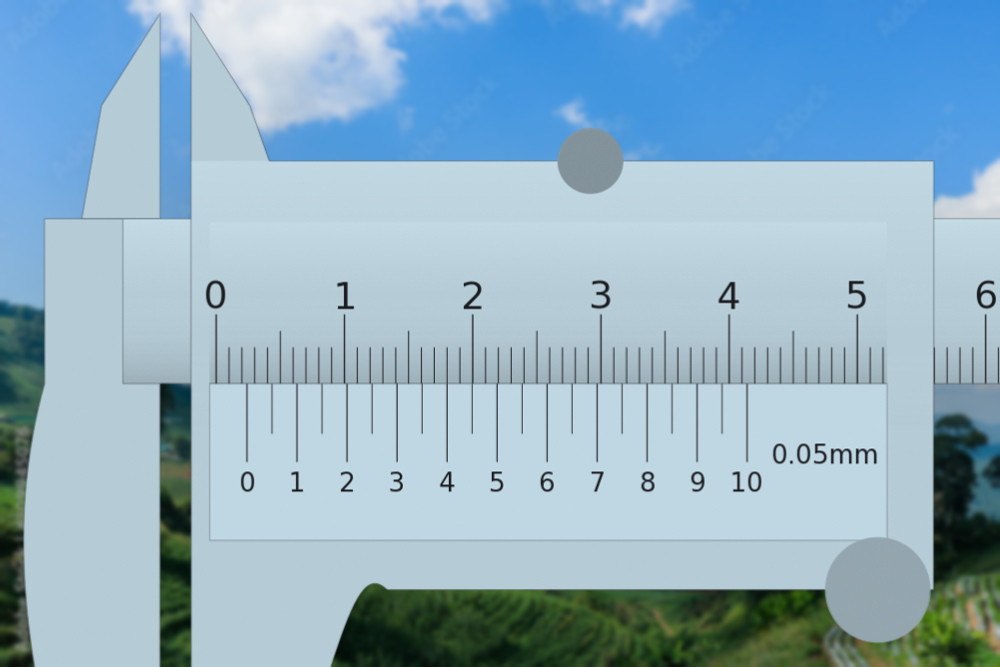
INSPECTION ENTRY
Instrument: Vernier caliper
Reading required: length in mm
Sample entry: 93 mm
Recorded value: 2.4 mm
